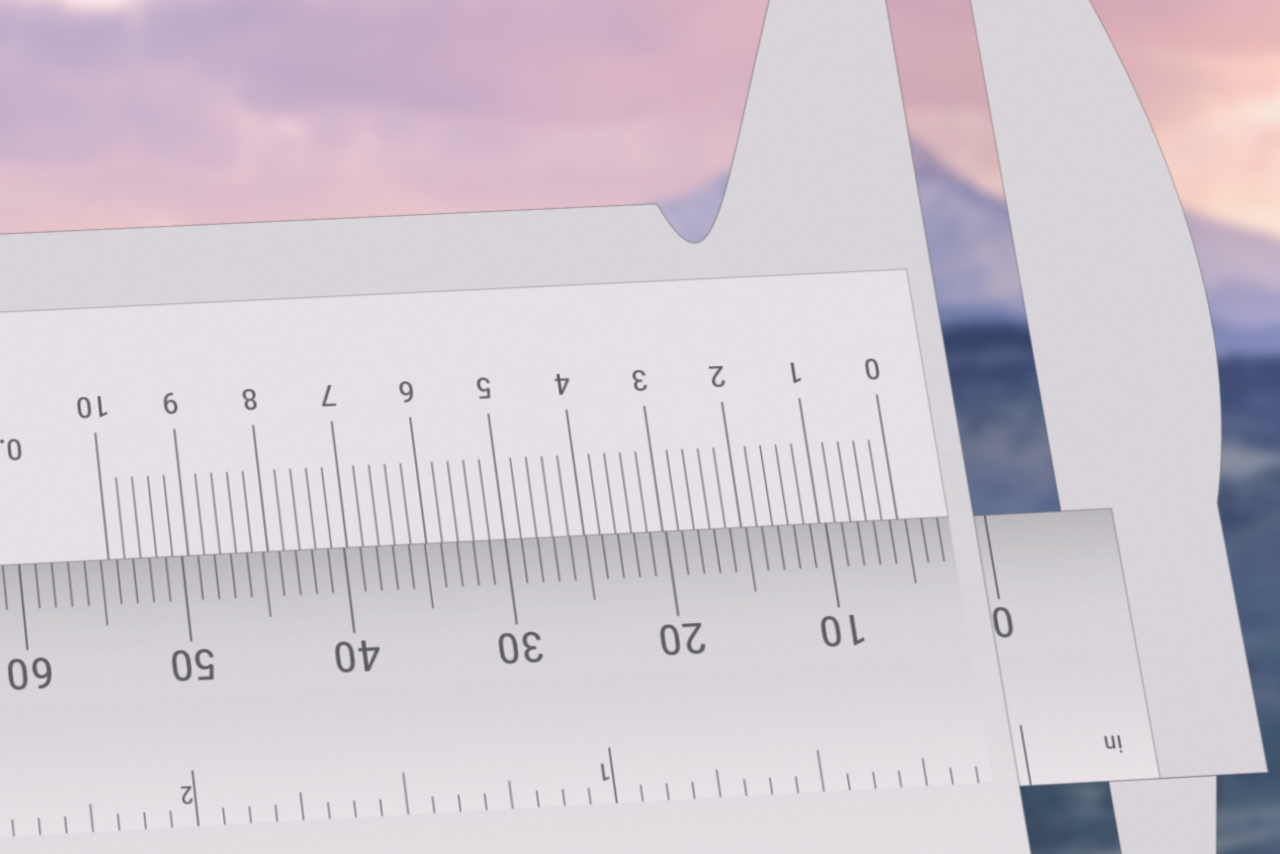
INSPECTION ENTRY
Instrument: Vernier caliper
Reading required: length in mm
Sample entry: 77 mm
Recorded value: 5.5 mm
